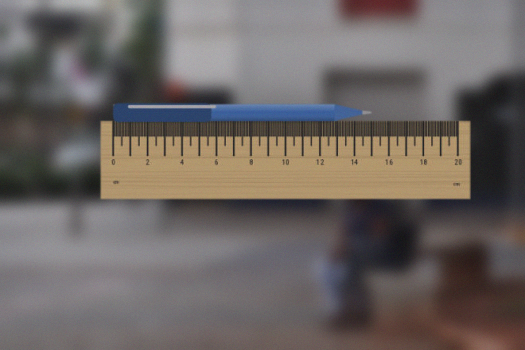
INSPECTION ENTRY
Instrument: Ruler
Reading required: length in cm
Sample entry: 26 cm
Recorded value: 15 cm
